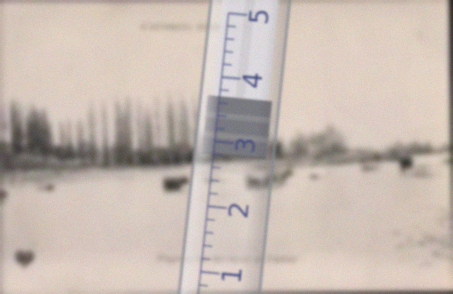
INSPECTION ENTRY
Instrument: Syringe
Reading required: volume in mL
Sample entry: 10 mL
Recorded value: 2.8 mL
